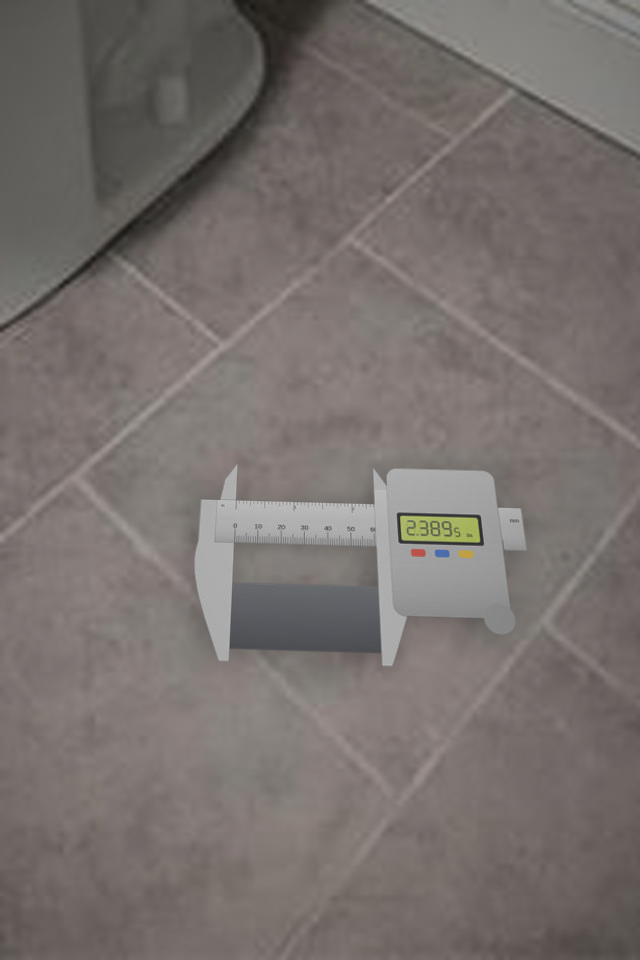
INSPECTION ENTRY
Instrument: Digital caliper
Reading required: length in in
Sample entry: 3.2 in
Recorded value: 2.3895 in
